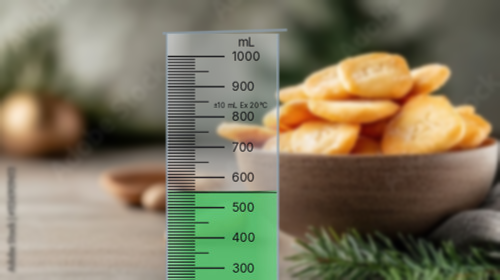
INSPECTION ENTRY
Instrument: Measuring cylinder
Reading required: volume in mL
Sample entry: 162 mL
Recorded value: 550 mL
